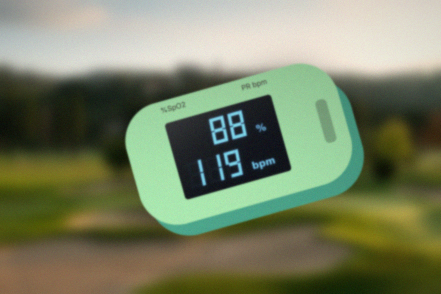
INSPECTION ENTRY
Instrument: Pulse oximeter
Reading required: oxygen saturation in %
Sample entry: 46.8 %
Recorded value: 88 %
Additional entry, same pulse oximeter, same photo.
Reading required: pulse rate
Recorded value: 119 bpm
